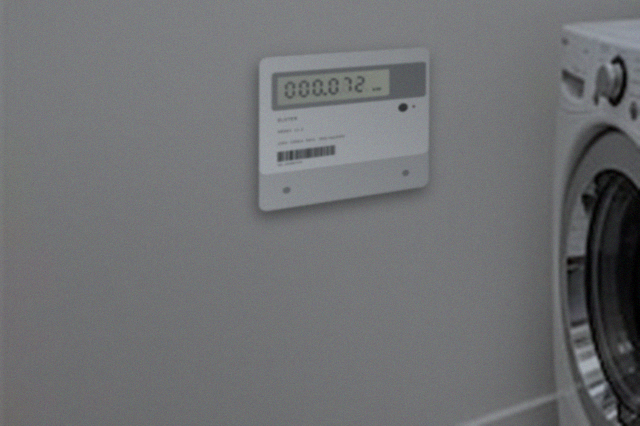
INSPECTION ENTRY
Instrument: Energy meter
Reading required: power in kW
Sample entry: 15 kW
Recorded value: 0.072 kW
